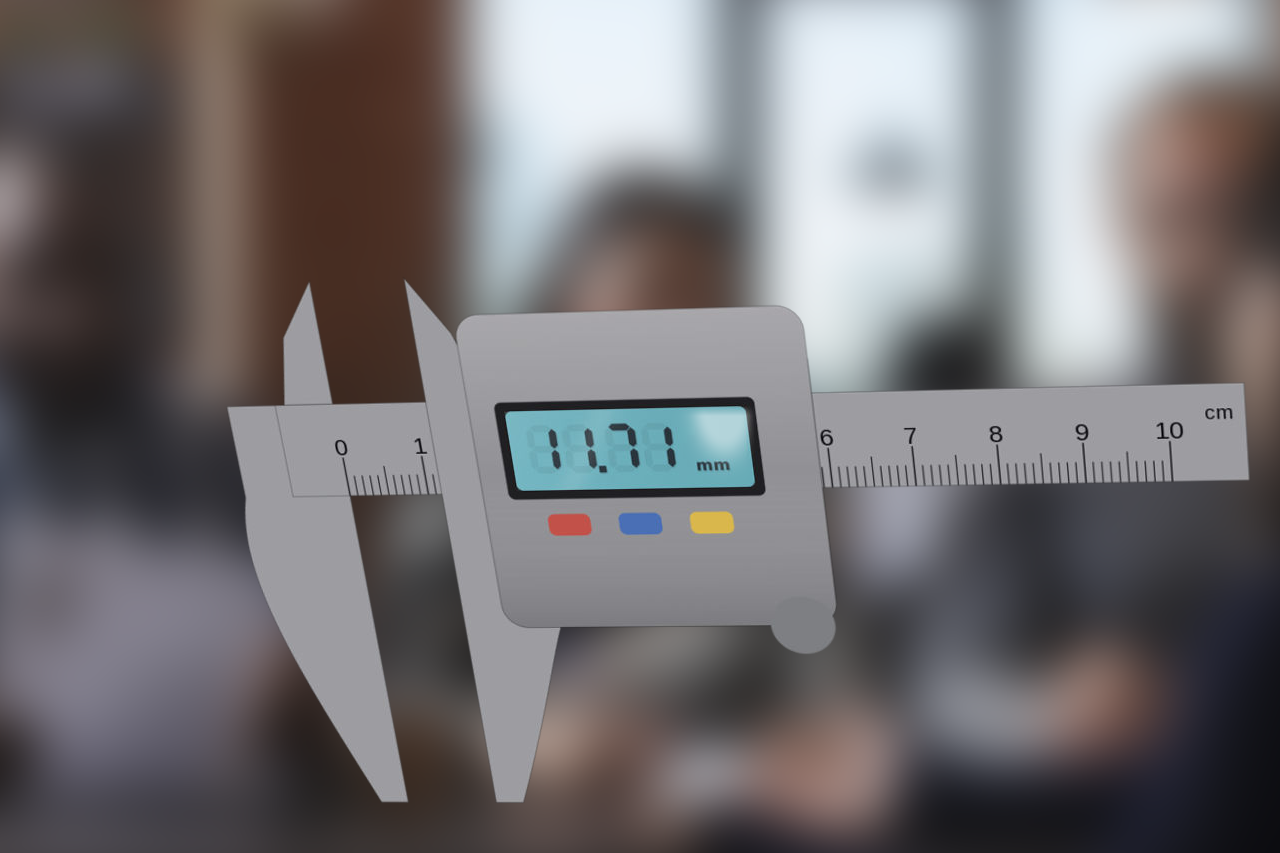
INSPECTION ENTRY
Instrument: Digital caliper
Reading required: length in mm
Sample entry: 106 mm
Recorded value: 11.71 mm
